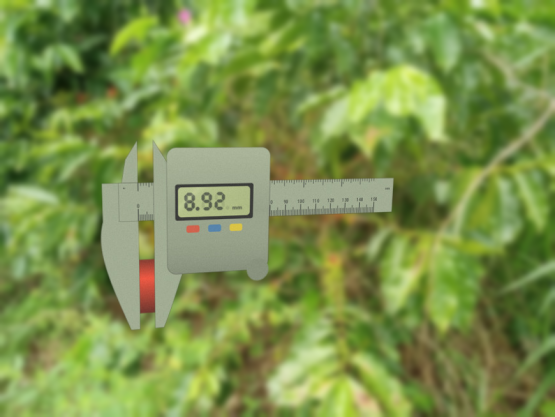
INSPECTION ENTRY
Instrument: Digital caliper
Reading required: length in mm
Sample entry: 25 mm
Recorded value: 8.92 mm
